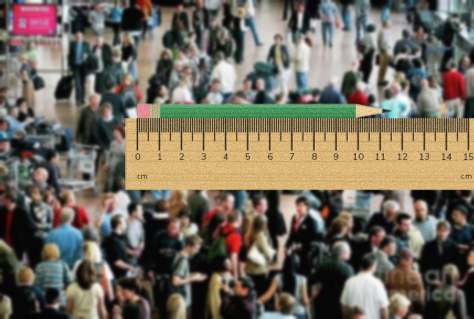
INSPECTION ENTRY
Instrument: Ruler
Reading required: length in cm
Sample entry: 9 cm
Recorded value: 11.5 cm
